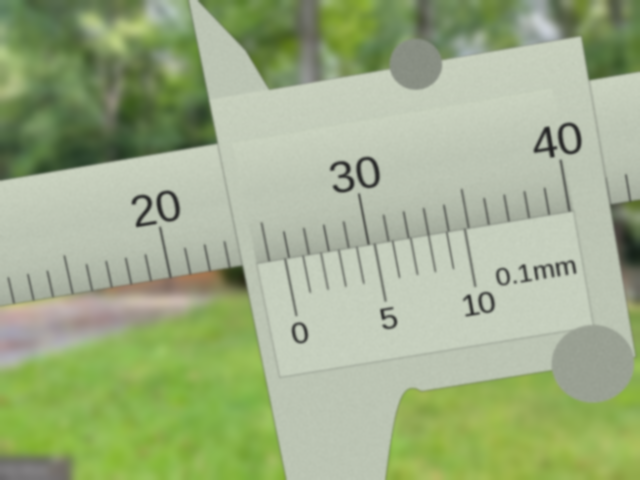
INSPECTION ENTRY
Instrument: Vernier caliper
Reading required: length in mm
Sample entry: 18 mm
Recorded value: 25.8 mm
